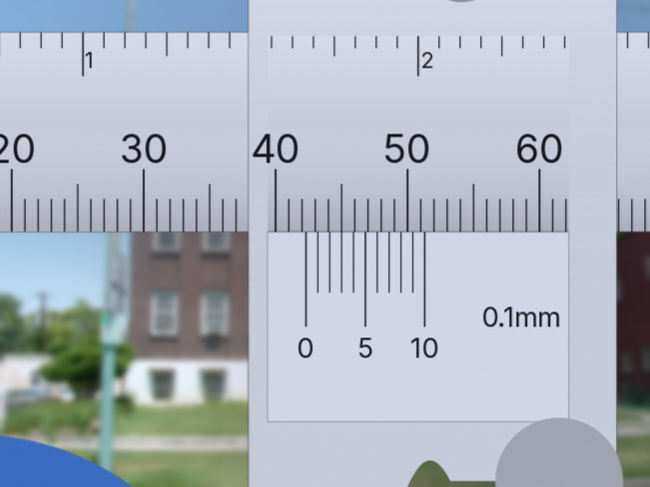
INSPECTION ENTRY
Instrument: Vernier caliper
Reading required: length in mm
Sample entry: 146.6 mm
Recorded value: 42.3 mm
